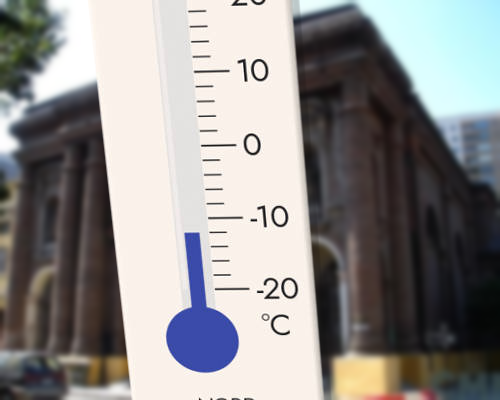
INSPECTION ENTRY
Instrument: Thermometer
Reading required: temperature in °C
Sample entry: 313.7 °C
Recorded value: -12 °C
